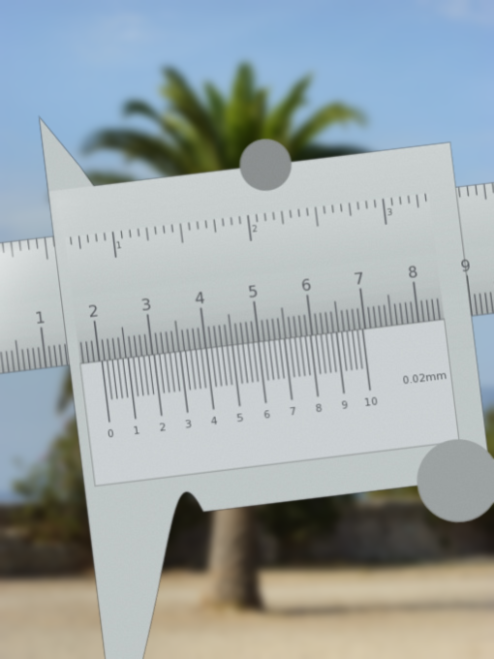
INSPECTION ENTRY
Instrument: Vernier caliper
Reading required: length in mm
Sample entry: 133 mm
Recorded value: 20.5 mm
